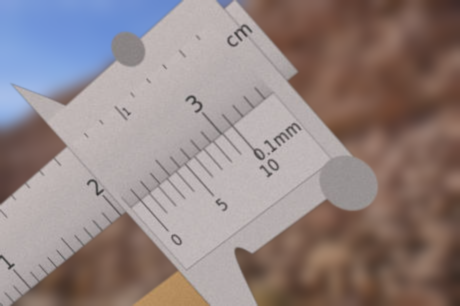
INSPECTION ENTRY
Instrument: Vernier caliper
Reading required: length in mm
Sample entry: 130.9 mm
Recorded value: 22.0 mm
